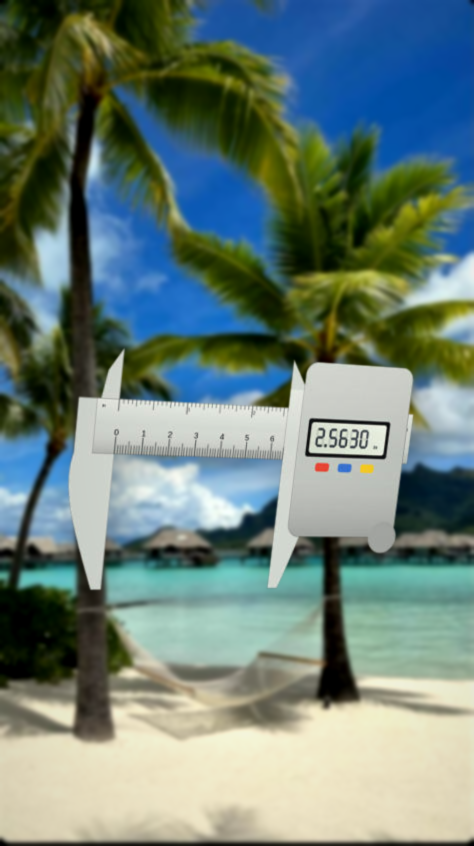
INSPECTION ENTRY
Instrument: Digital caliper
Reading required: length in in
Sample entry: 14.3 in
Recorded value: 2.5630 in
